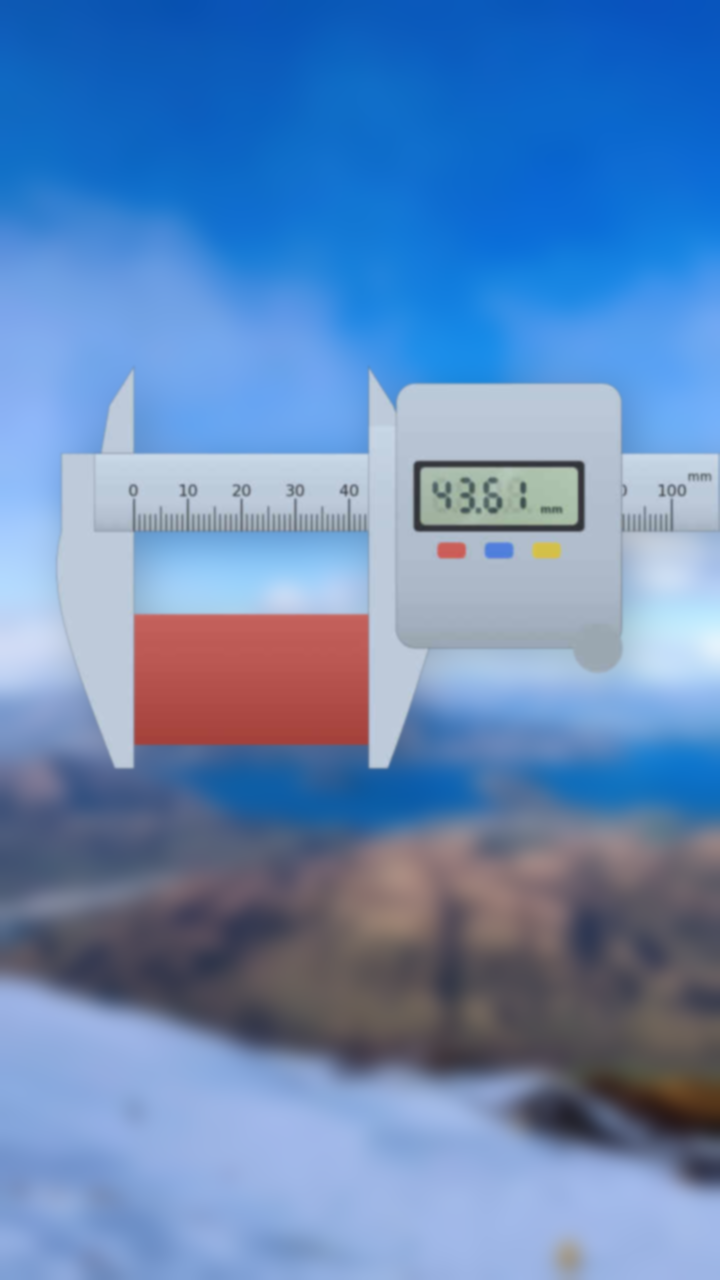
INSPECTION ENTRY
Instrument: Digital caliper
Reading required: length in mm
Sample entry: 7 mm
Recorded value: 43.61 mm
